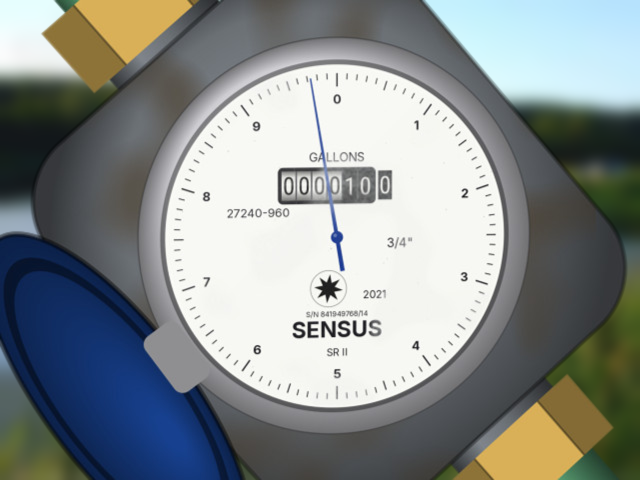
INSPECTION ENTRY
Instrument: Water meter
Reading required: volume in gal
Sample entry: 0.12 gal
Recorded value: 99.7 gal
